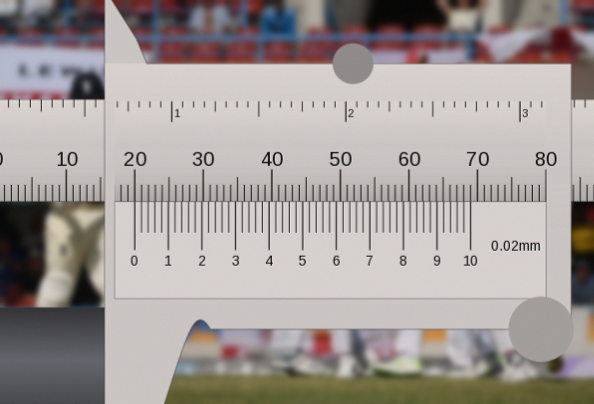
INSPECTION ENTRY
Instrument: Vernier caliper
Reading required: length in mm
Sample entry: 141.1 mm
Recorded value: 20.0 mm
